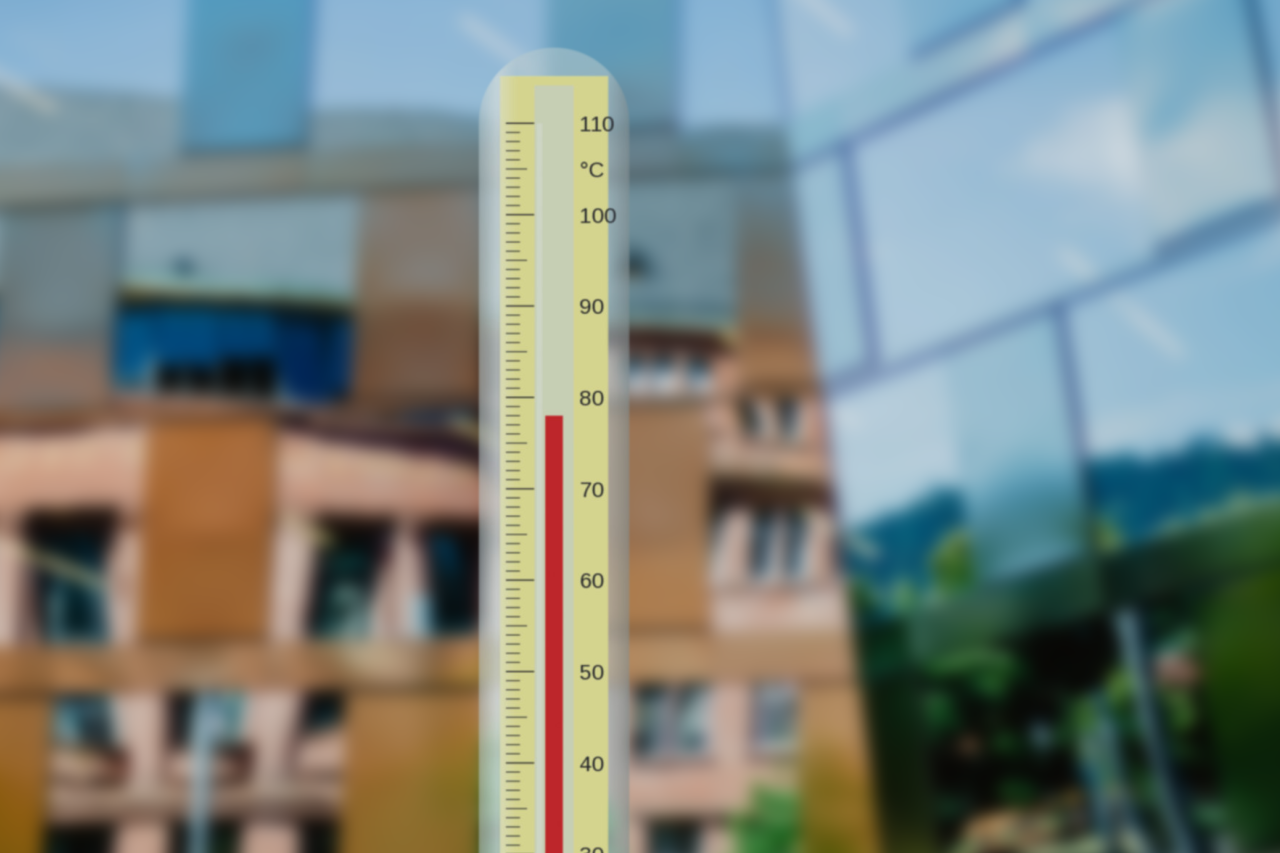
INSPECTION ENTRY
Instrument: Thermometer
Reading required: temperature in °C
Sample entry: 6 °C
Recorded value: 78 °C
